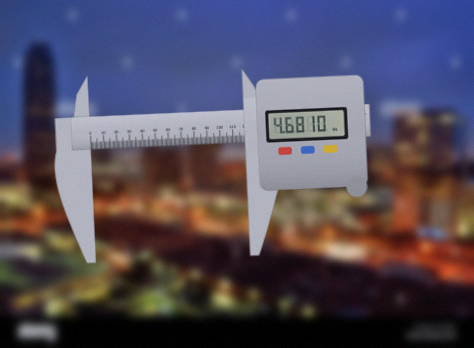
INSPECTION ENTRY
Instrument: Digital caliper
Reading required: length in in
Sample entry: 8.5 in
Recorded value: 4.6810 in
